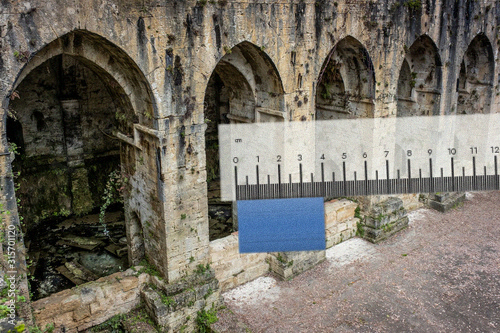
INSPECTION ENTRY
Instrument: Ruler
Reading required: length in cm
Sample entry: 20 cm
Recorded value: 4 cm
